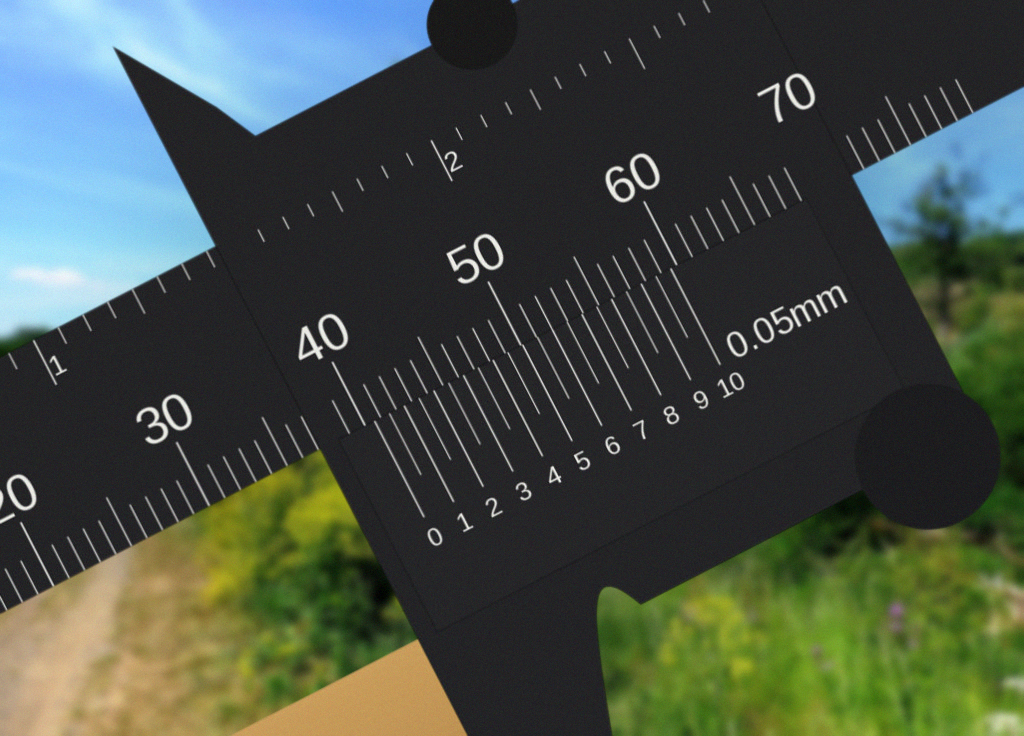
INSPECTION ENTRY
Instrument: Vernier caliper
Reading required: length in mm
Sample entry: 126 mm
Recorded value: 40.6 mm
